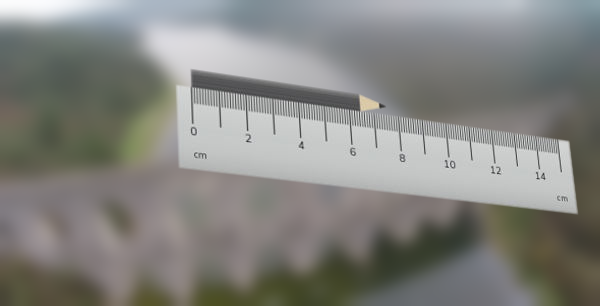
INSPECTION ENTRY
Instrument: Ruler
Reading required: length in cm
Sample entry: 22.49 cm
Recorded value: 7.5 cm
